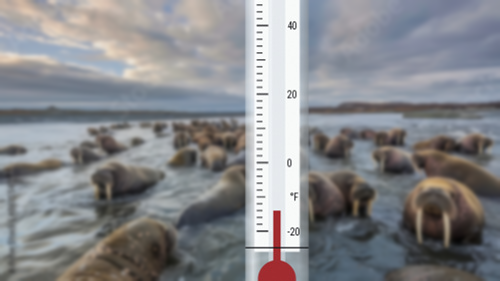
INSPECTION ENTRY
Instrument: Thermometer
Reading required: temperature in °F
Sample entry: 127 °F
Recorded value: -14 °F
